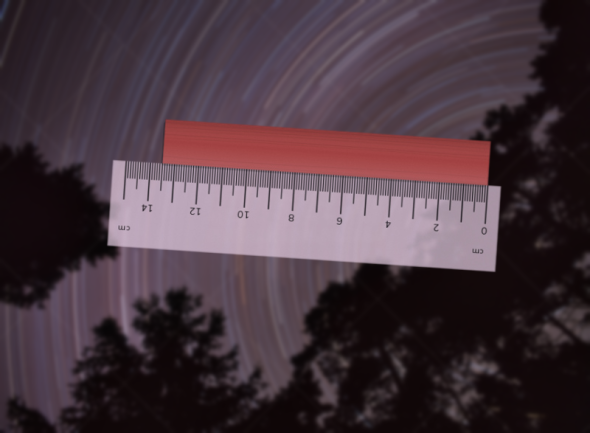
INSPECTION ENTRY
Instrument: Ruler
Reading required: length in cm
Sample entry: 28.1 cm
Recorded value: 13.5 cm
